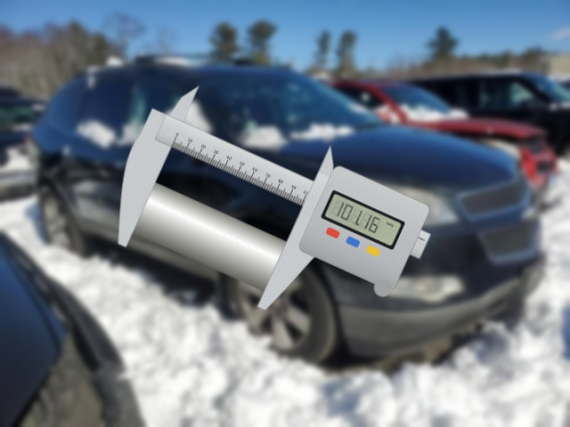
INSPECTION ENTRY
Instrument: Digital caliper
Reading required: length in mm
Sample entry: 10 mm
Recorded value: 101.16 mm
